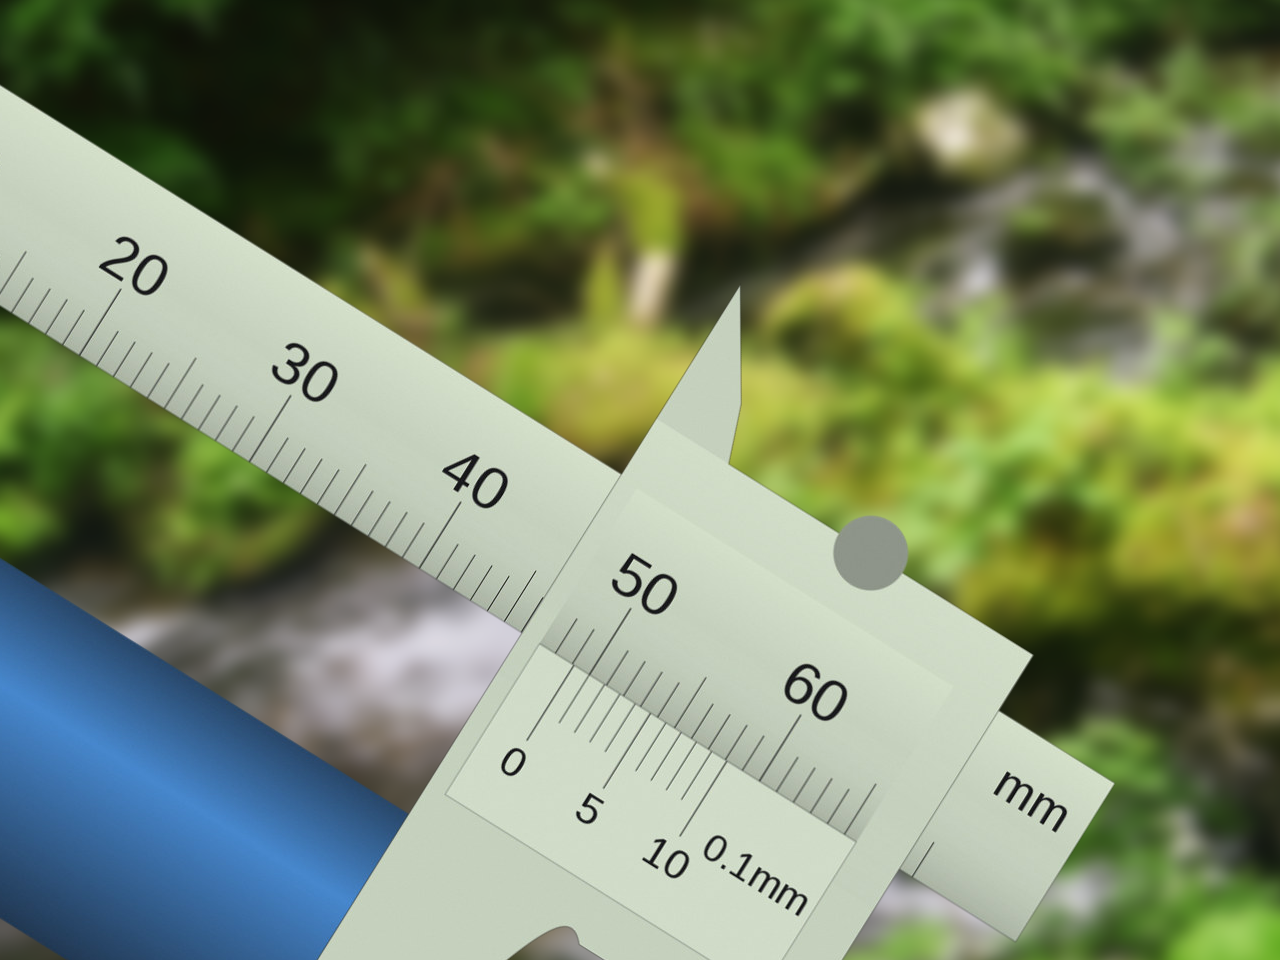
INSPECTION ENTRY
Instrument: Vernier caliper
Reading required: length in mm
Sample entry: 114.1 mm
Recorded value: 49.1 mm
